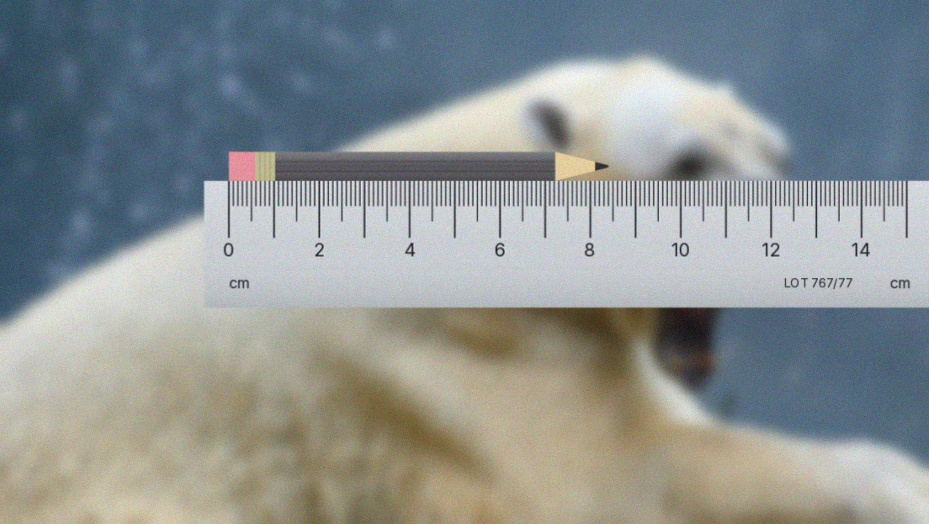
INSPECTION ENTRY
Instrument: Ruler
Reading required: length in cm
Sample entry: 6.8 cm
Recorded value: 8.4 cm
